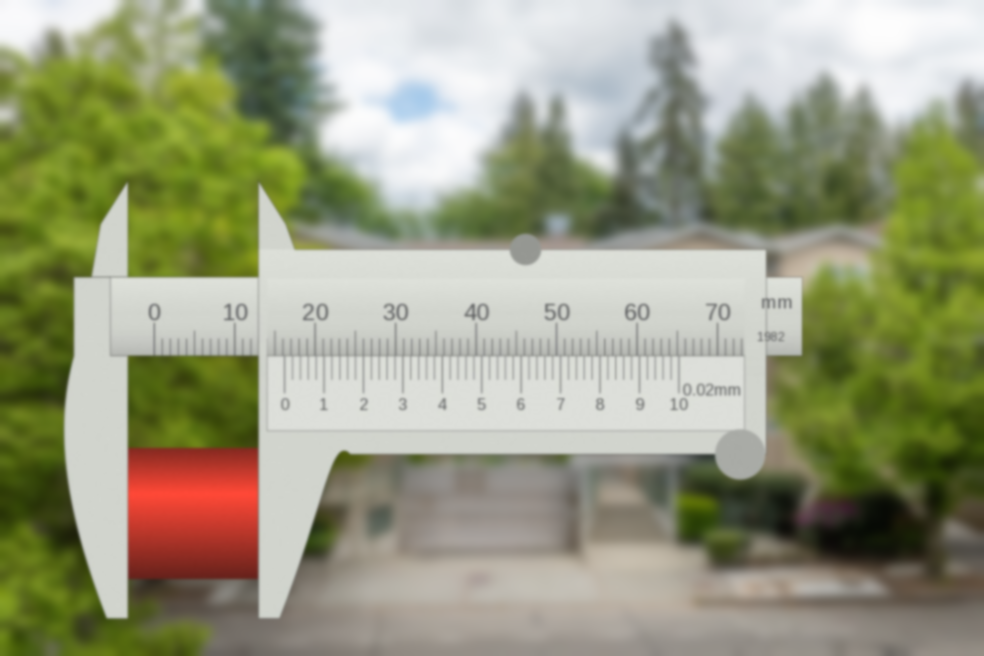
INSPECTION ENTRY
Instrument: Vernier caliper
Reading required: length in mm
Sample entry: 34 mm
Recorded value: 16.2 mm
